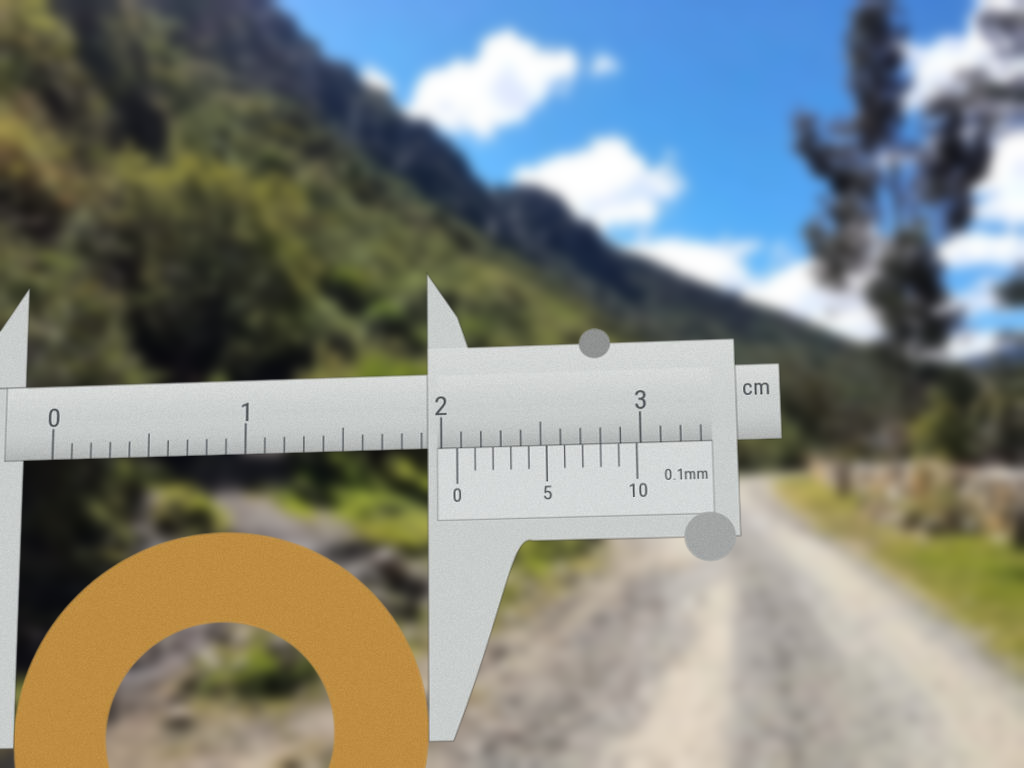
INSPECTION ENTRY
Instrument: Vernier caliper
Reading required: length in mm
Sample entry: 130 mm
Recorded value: 20.8 mm
